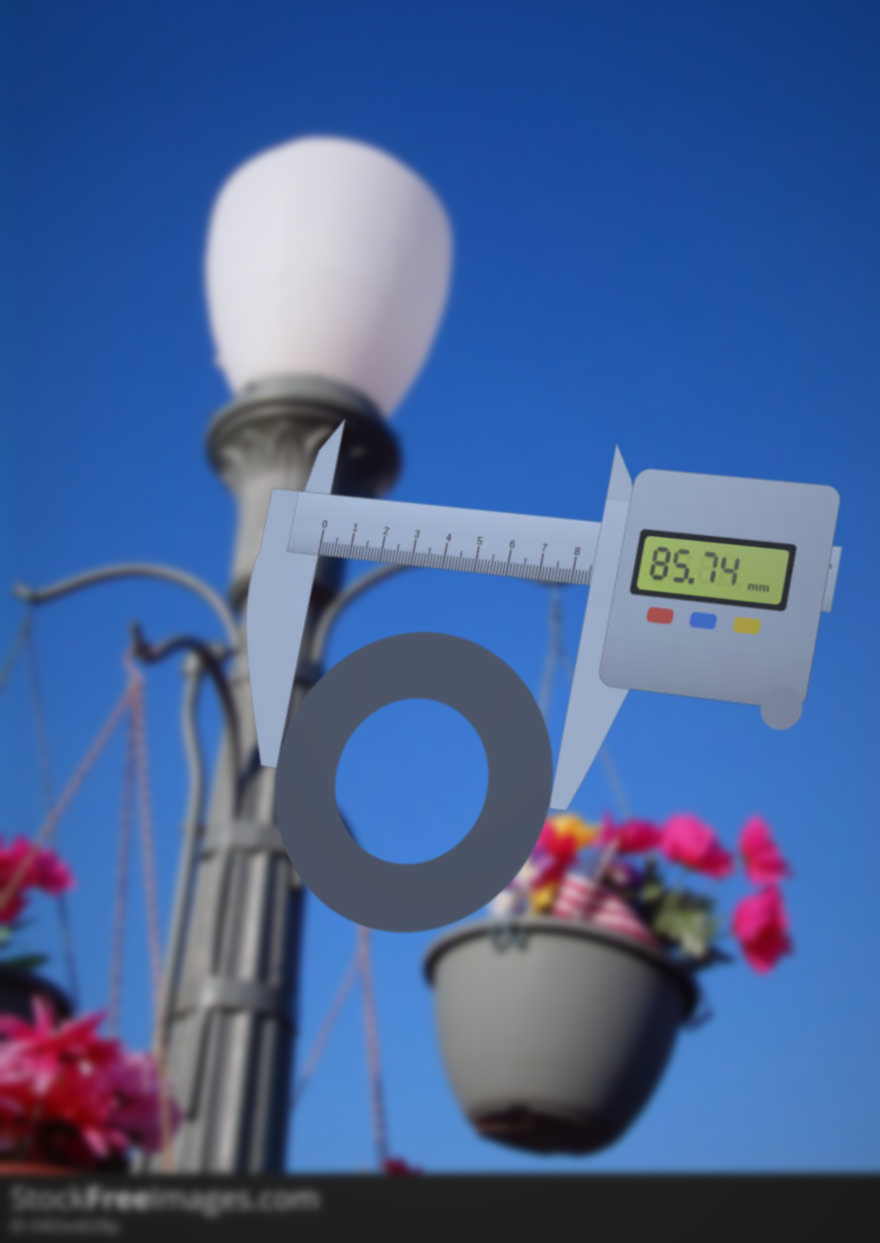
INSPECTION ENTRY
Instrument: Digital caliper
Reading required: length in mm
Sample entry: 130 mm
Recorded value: 85.74 mm
